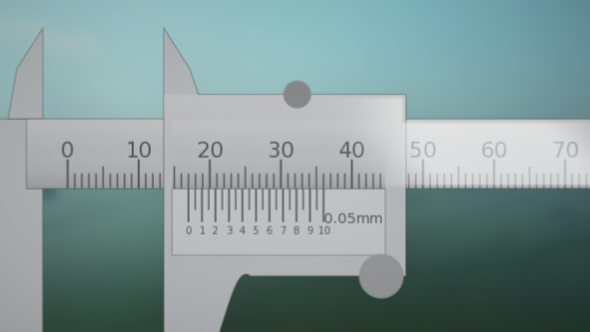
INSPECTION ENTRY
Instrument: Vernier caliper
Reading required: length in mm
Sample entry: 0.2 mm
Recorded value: 17.0 mm
